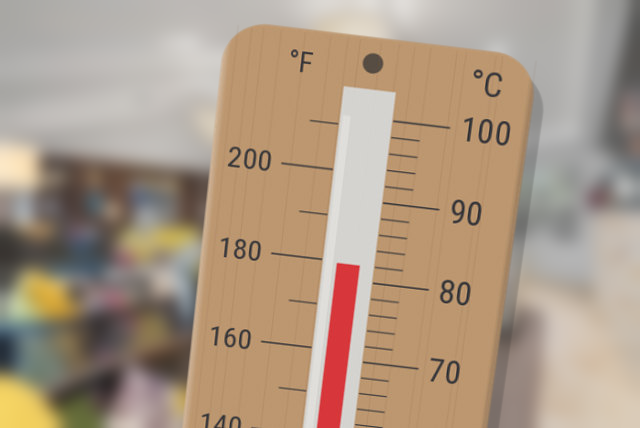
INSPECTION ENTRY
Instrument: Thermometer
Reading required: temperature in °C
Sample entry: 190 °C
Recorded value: 82 °C
